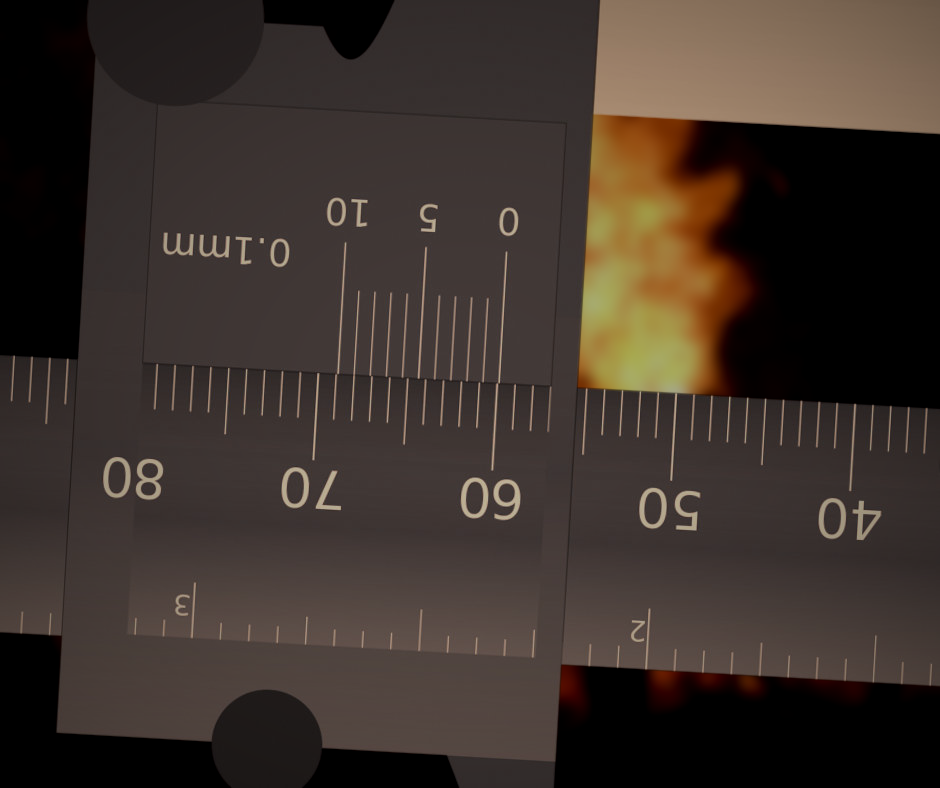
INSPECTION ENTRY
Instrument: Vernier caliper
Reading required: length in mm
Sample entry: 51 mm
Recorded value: 59.9 mm
